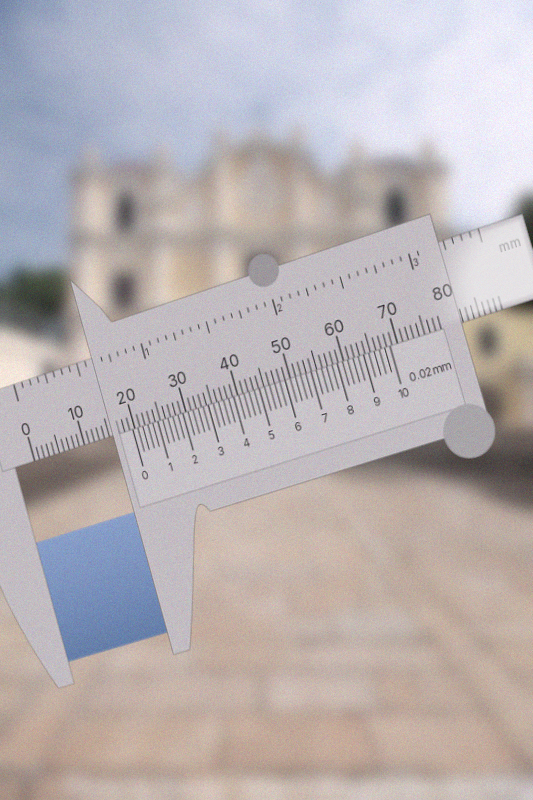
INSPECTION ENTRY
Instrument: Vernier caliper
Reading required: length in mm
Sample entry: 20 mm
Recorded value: 19.6 mm
